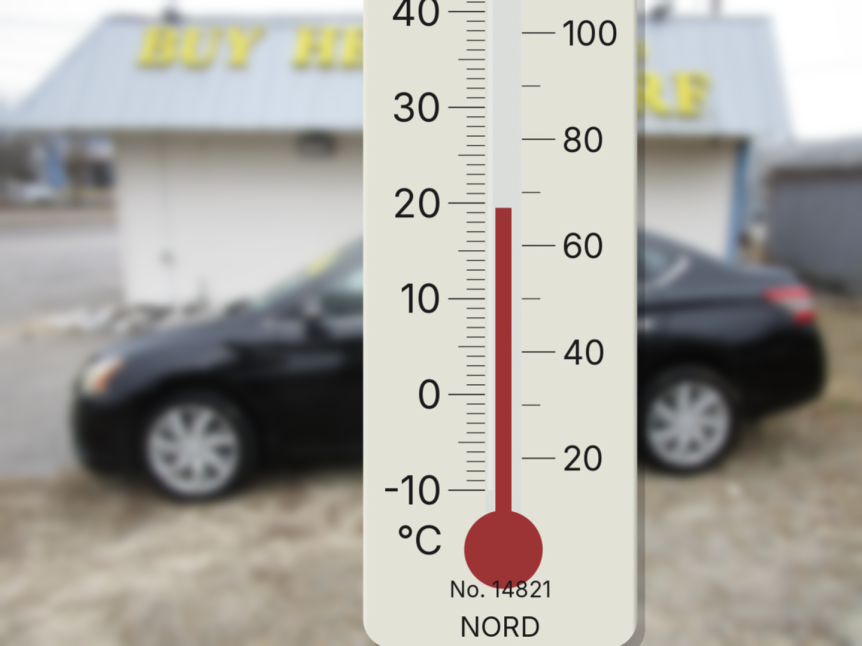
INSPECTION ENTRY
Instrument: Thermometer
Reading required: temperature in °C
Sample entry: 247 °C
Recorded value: 19.5 °C
